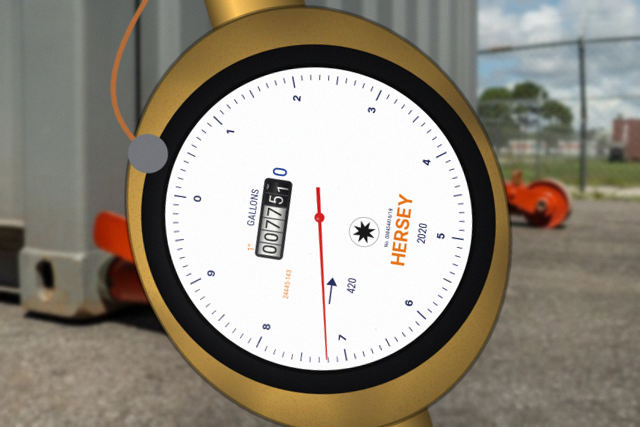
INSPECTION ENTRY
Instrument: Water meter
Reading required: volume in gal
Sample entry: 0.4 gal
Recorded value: 77507.2 gal
